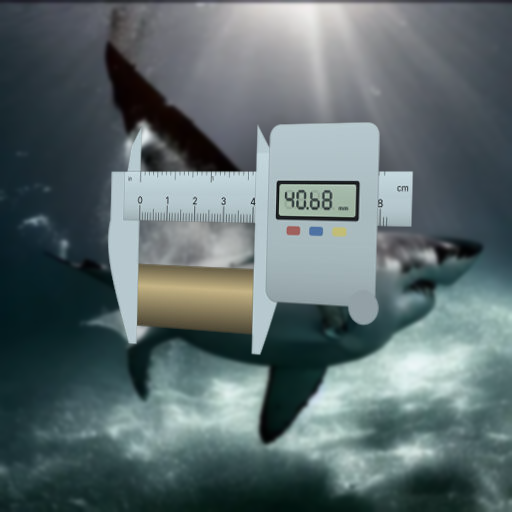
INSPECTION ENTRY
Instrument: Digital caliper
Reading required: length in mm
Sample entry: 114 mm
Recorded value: 40.68 mm
